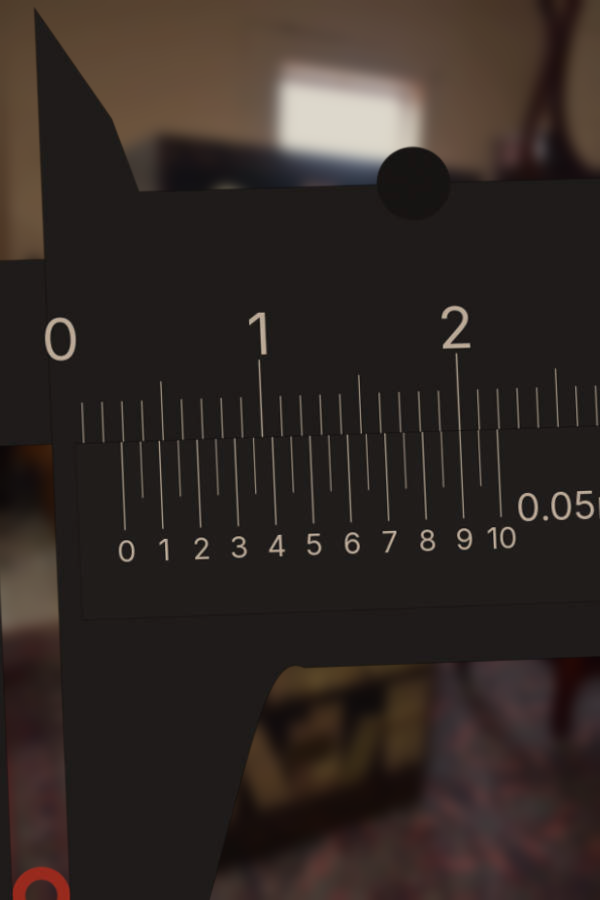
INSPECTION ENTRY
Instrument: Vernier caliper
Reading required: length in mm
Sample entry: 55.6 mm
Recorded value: 2.9 mm
